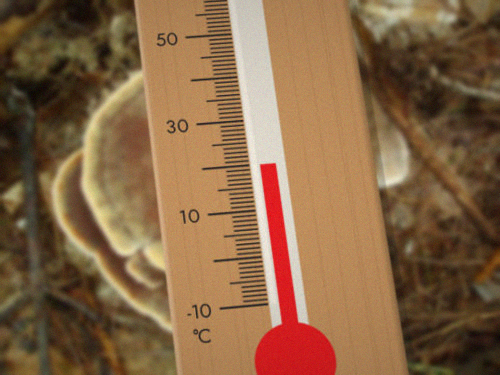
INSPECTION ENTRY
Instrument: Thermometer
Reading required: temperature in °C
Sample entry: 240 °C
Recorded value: 20 °C
